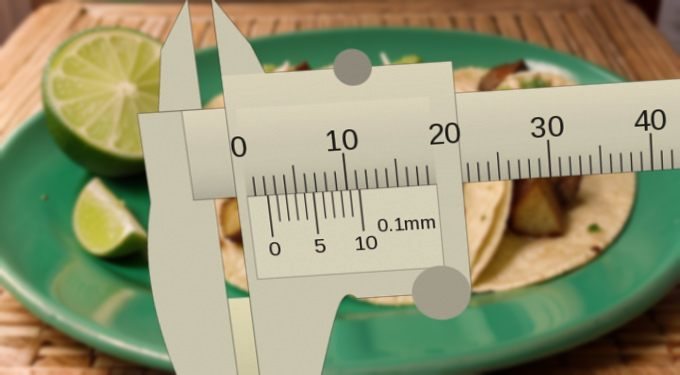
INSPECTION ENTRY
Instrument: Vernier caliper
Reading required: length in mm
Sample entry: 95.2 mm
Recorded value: 2.2 mm
